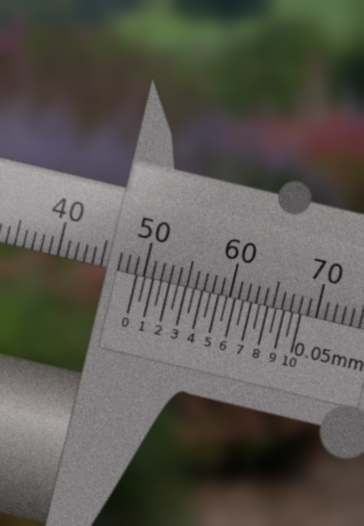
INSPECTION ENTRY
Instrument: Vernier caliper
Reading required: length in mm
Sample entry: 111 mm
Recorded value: 49.2 mm
